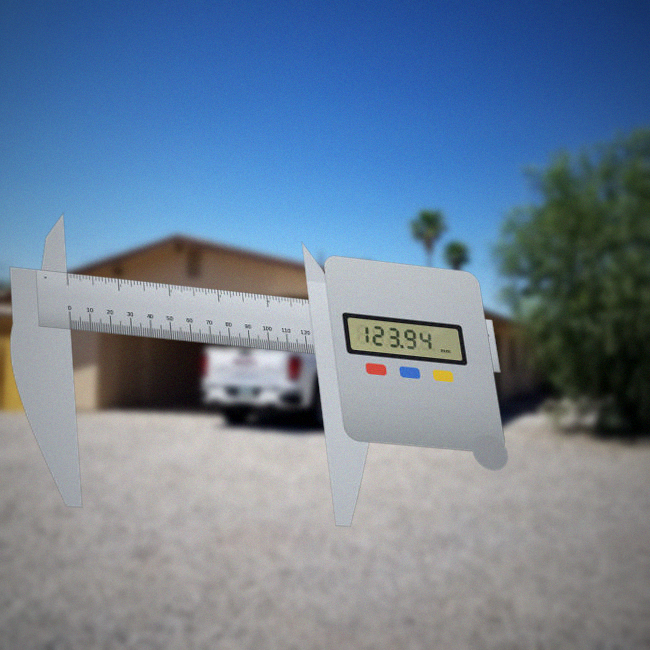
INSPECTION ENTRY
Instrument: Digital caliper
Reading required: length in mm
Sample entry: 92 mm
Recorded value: 123.94 mm
